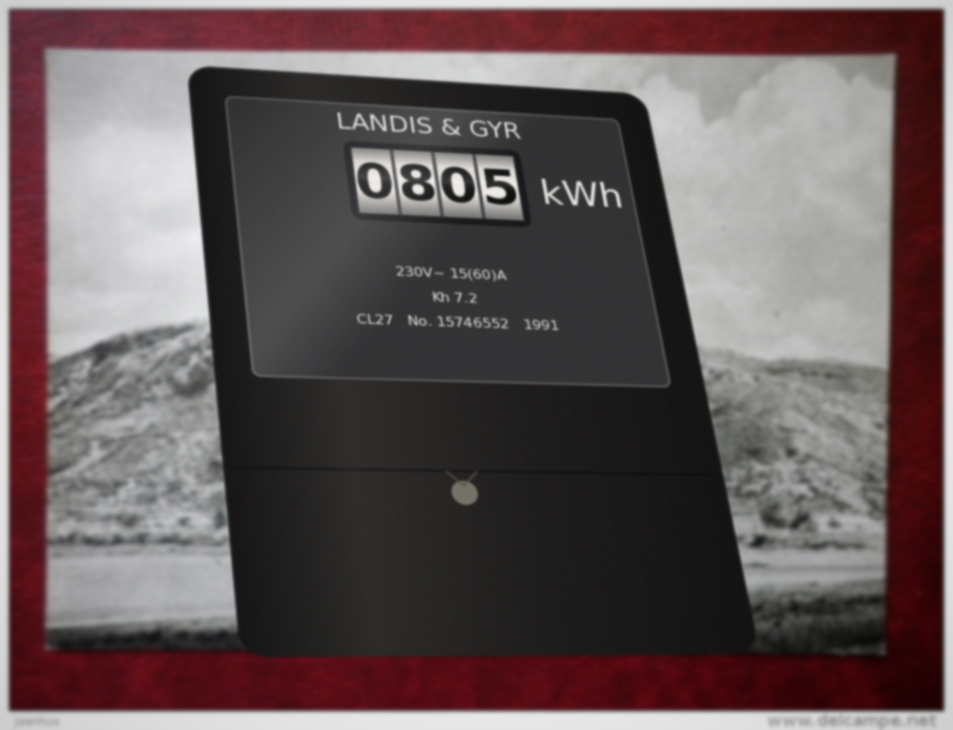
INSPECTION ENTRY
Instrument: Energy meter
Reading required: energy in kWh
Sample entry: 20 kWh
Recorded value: 805 kWh
